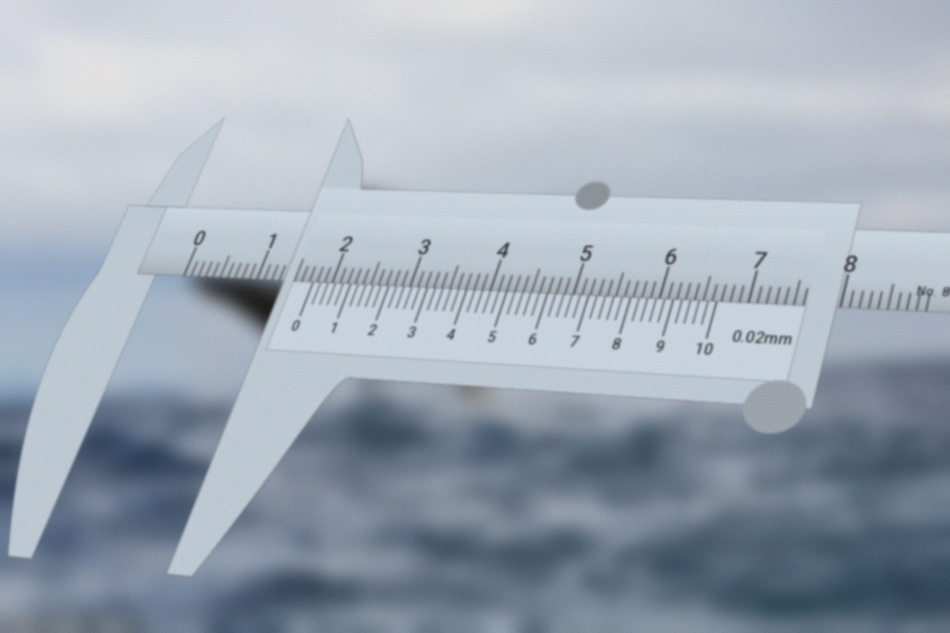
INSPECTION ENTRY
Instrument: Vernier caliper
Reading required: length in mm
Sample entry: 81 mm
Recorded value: 17.5 mm
